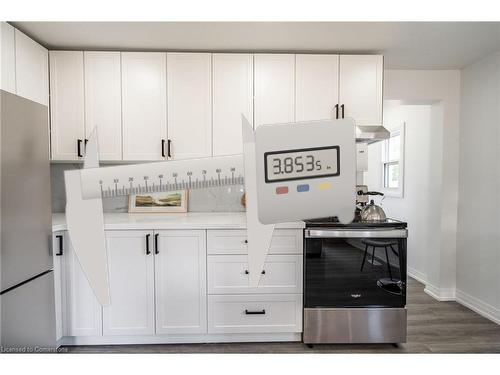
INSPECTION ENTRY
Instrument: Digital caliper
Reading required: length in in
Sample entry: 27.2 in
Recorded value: 3.8535 in
